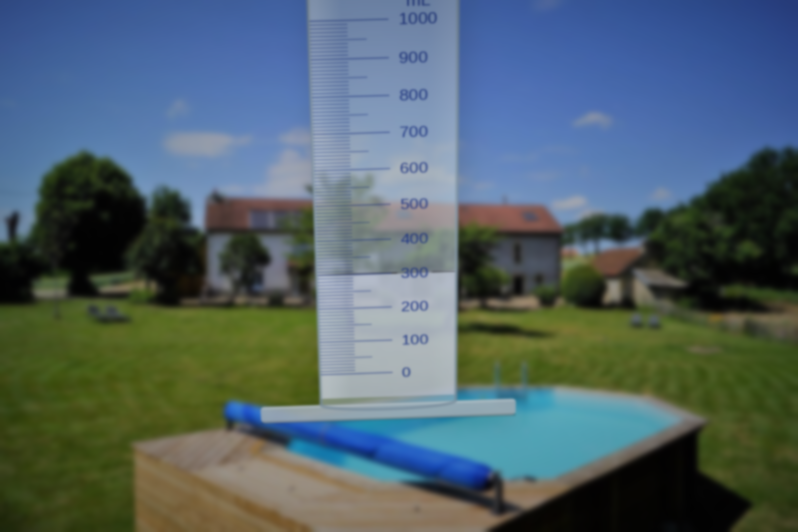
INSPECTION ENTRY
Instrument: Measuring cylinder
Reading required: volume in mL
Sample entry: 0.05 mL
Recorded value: 300 mL
